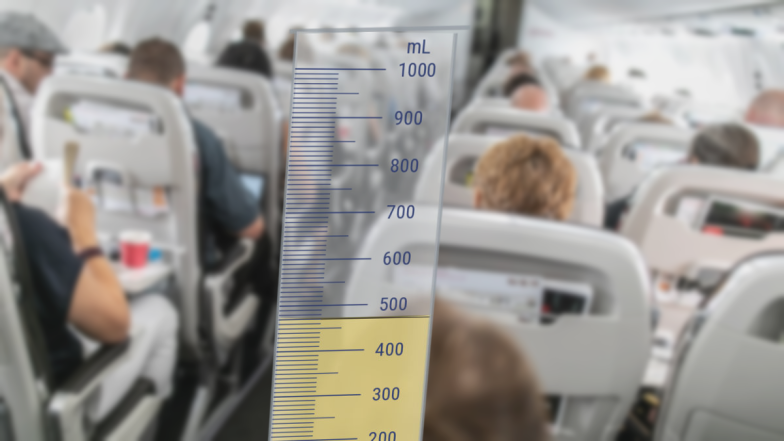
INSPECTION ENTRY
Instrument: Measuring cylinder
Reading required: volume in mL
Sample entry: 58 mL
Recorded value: 470 mL
